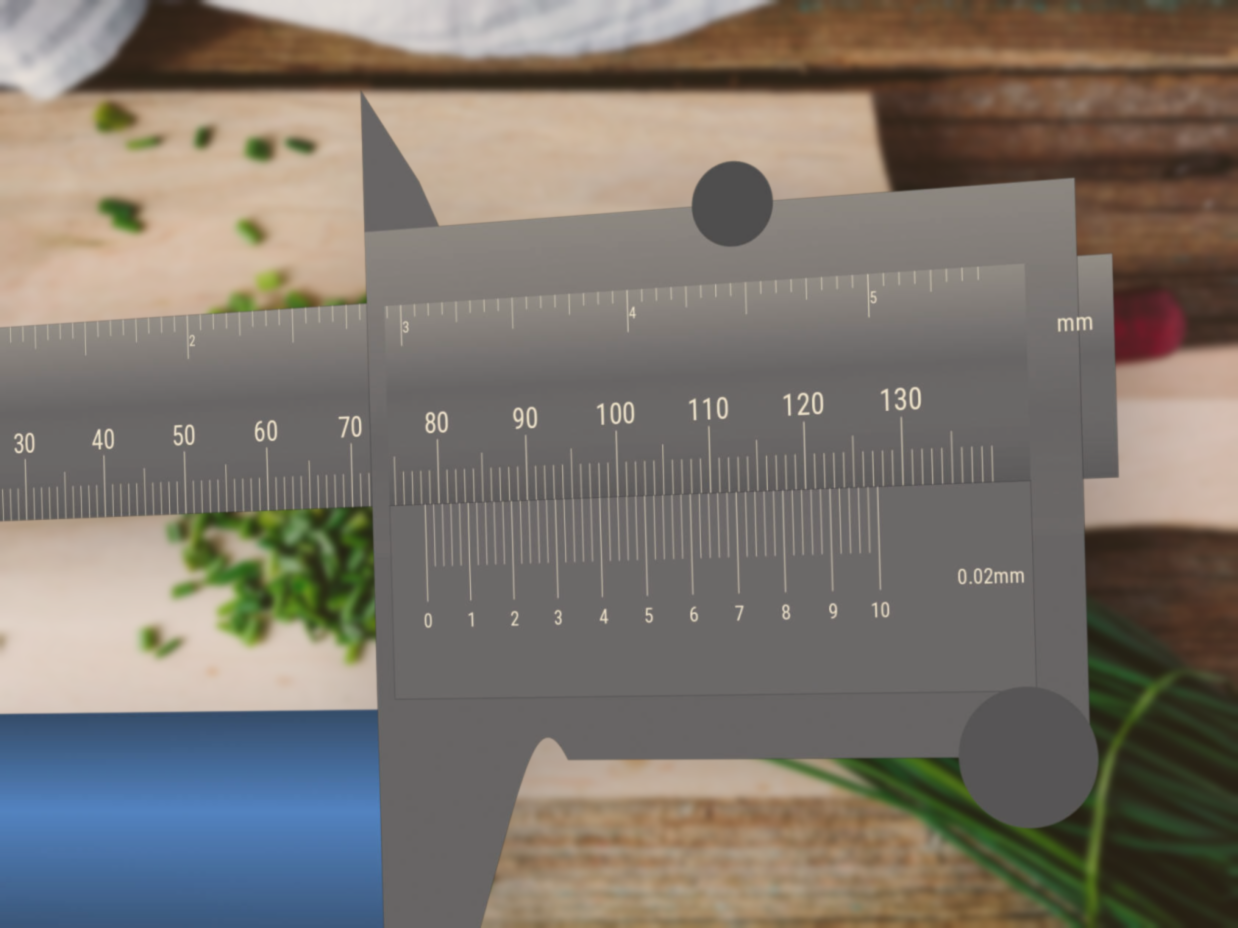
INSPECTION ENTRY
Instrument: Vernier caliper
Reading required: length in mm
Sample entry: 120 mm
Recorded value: 78.4 mm
